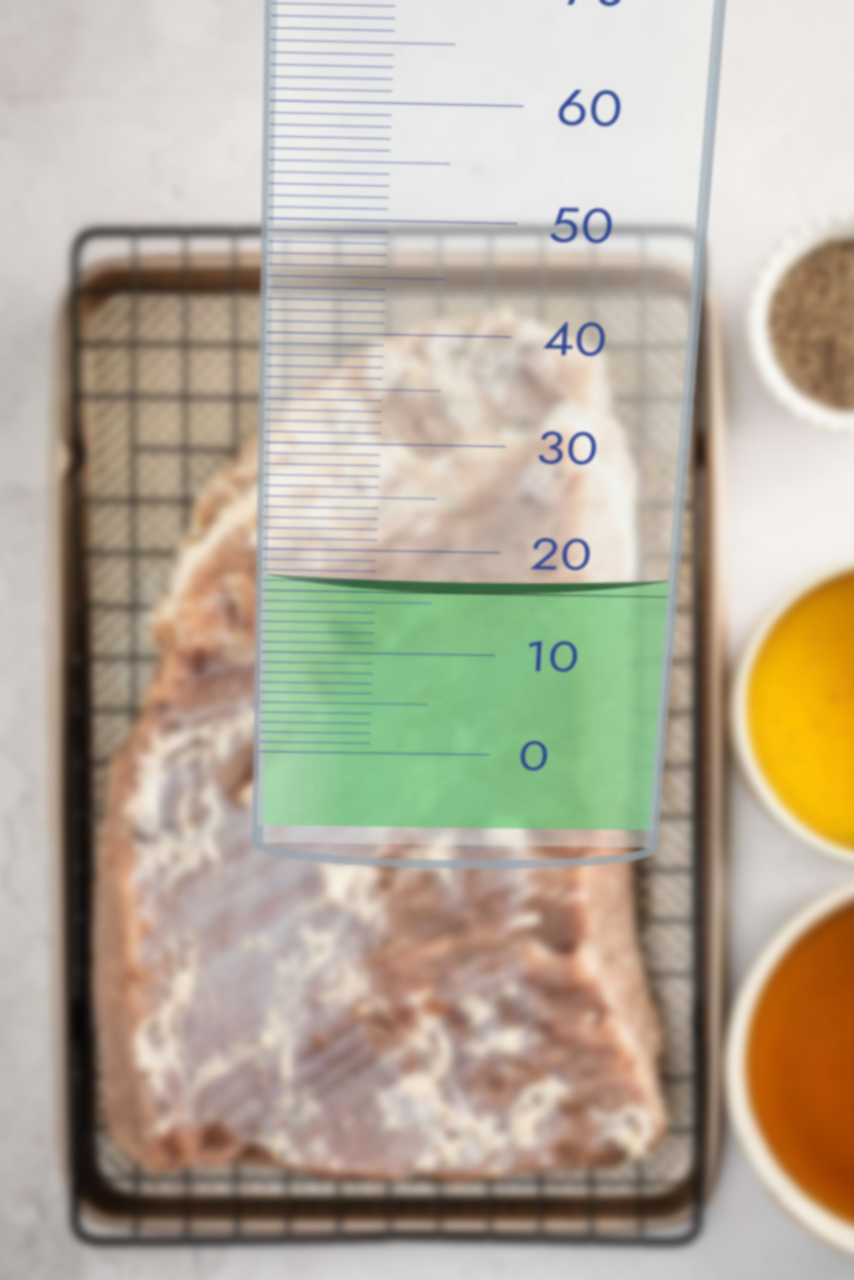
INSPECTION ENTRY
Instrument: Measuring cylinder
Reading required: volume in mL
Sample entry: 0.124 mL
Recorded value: 16 mL
